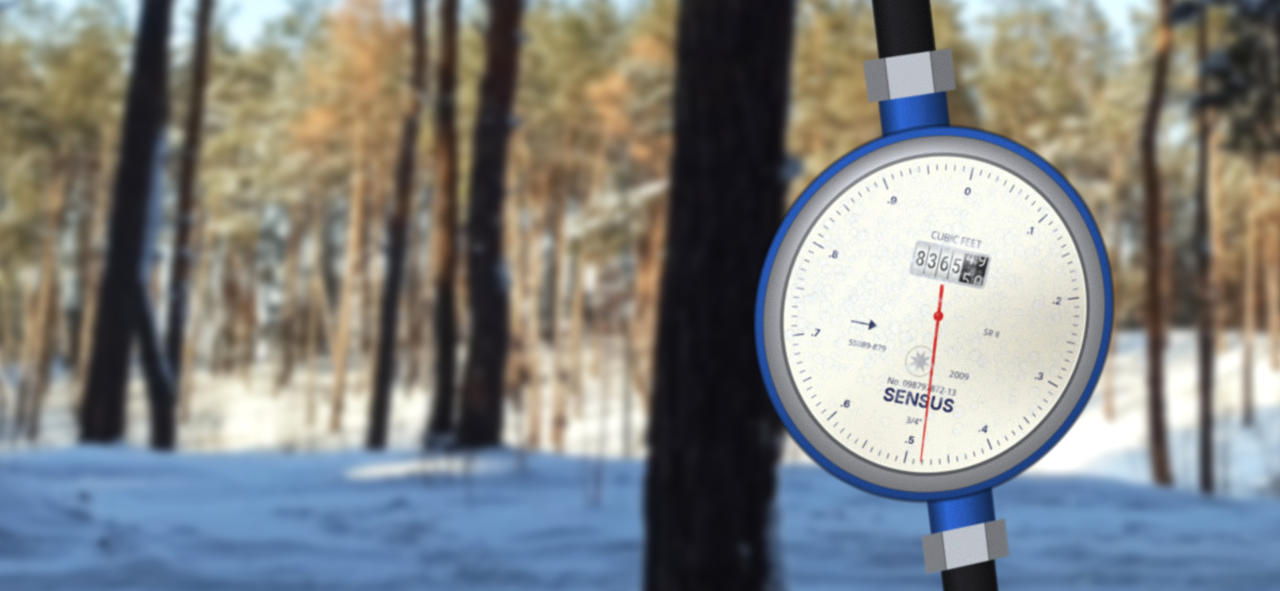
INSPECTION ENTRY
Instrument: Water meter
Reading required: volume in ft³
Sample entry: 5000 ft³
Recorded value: 836549.48 ft³
